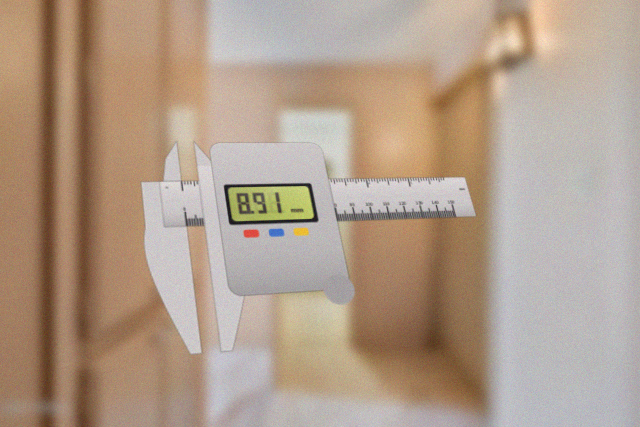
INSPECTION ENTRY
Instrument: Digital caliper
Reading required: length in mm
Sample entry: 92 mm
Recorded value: 8.91 mm
